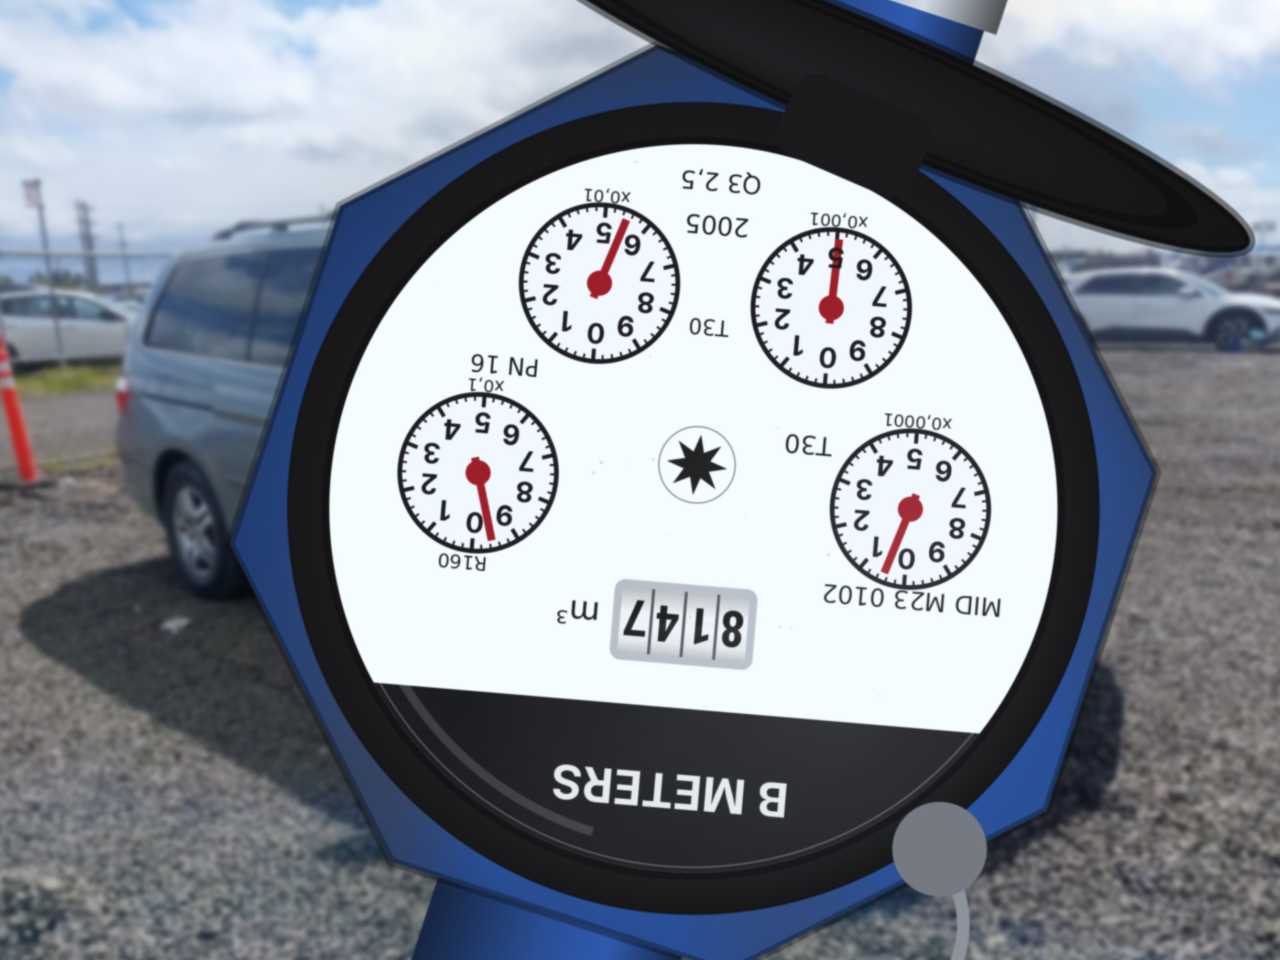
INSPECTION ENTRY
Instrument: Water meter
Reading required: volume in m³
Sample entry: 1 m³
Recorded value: 8146.9550 m³
